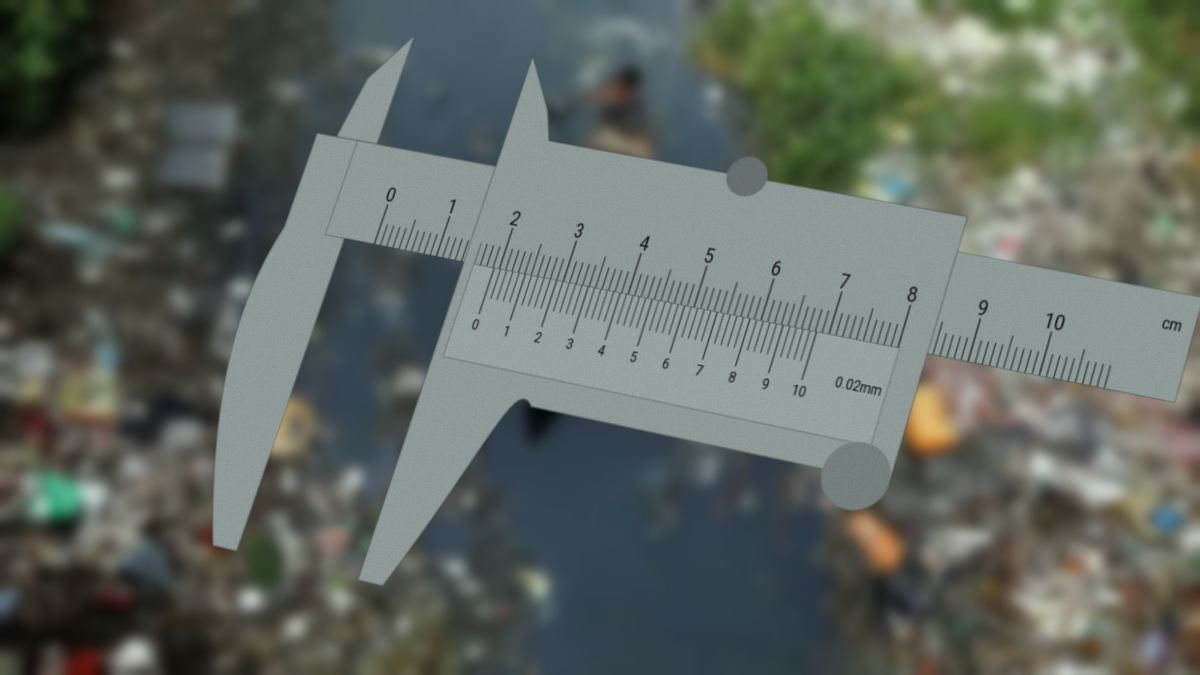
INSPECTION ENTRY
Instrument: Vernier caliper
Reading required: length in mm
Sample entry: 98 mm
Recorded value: 19.2 mm
